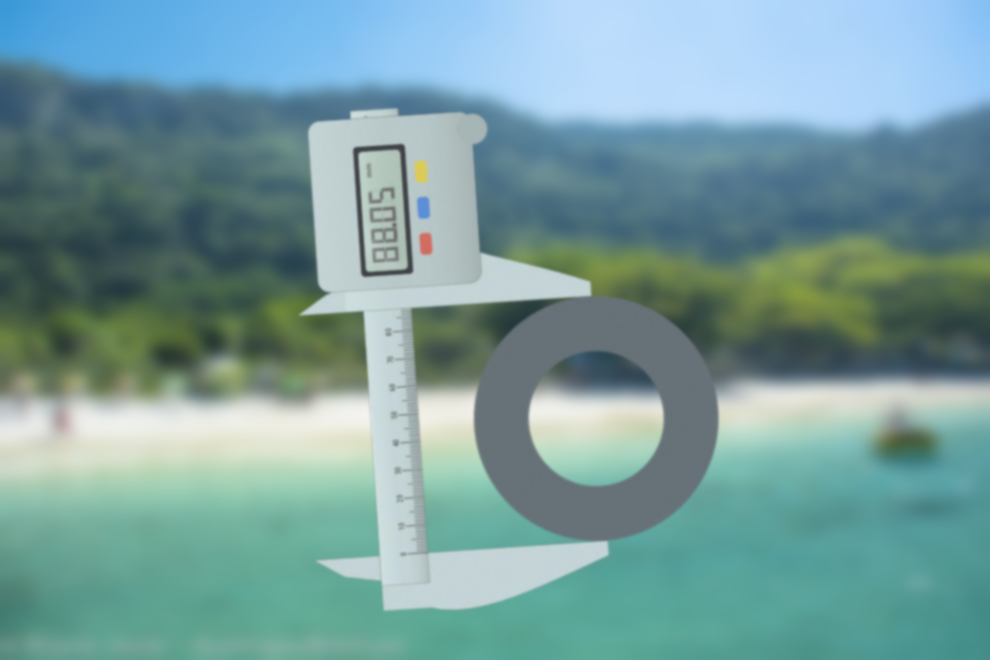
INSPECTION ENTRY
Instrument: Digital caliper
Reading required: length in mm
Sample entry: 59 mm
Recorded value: 88.05 mm
